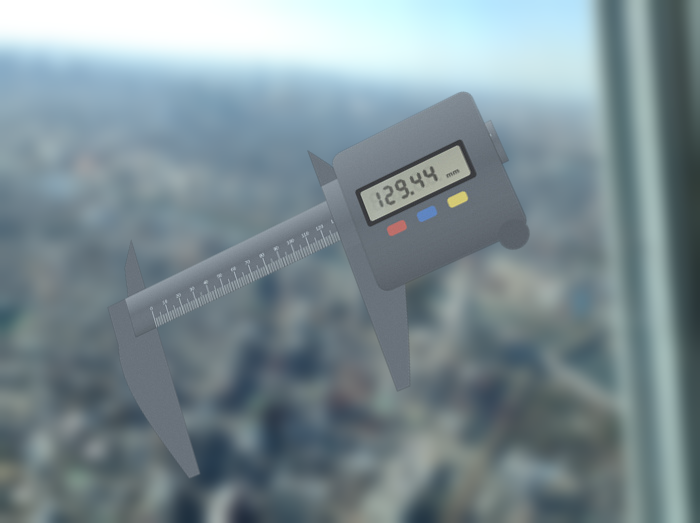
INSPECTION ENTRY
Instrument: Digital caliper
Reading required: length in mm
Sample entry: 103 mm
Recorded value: 129.44 mm
